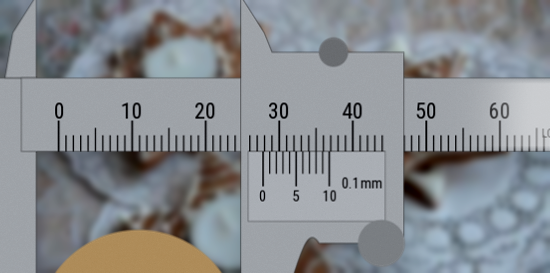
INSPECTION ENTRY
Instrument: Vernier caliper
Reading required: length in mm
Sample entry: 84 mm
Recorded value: 27.8 mm
